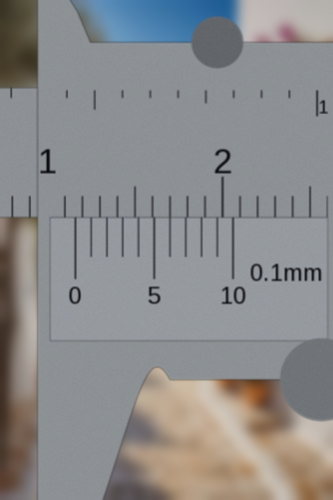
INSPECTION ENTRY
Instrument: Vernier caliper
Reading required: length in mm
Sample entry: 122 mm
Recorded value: 11.6 mm
